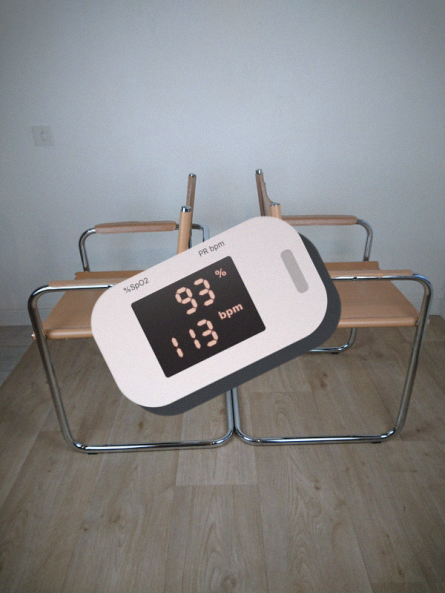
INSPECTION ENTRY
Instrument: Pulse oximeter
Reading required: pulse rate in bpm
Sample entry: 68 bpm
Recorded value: 113 bpm
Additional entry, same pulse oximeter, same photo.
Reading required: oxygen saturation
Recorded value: 93 %
